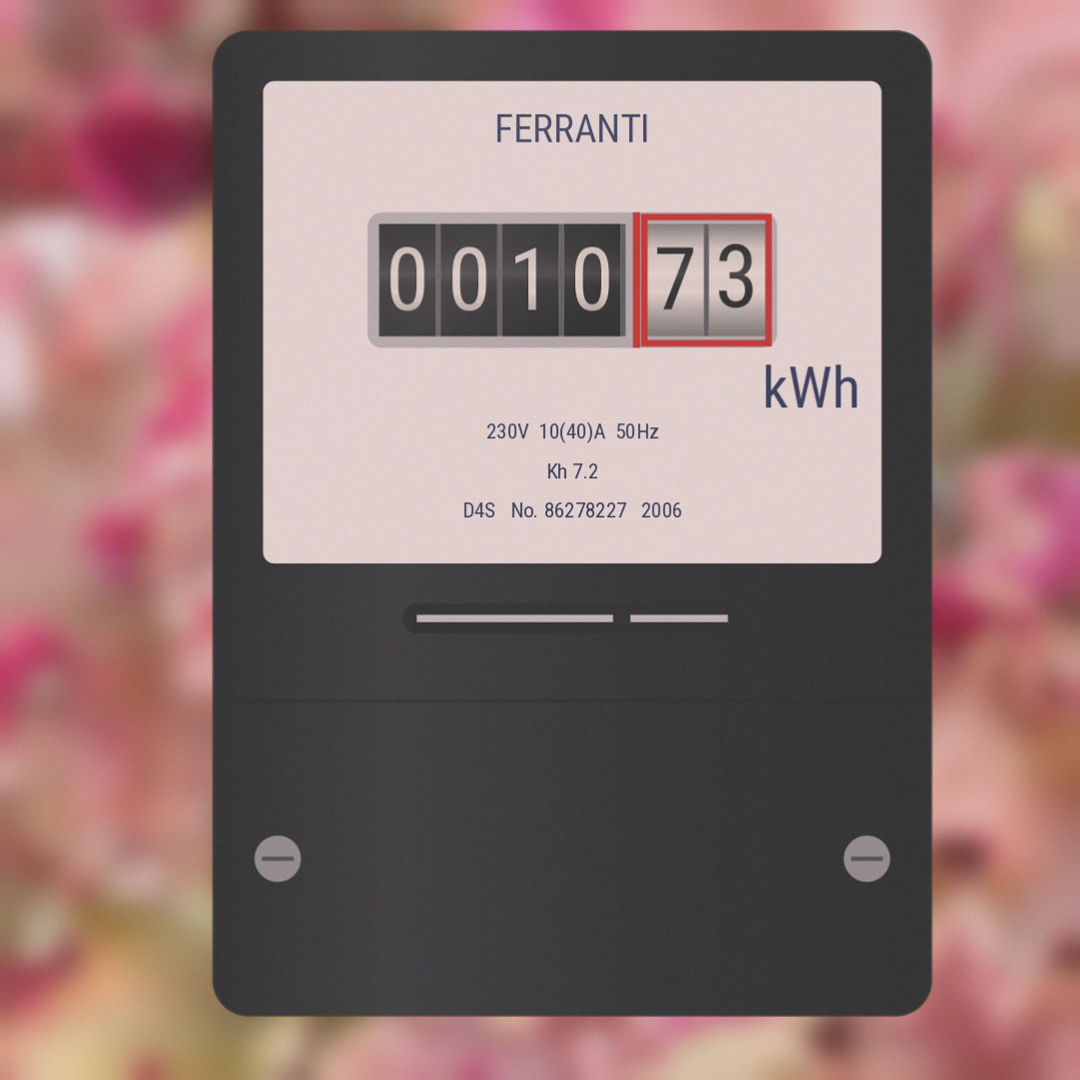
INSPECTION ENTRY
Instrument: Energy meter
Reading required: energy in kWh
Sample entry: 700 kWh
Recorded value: 10.73 kWh
